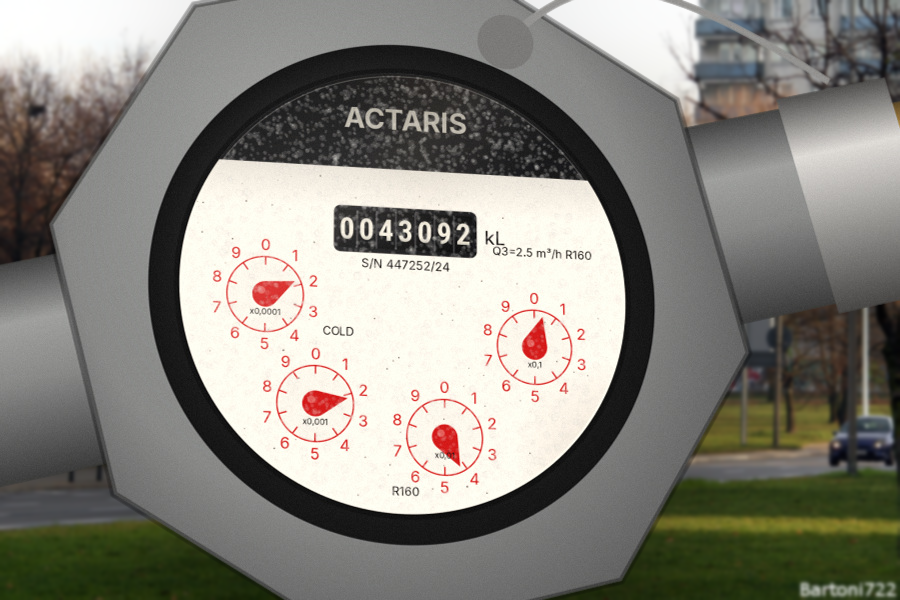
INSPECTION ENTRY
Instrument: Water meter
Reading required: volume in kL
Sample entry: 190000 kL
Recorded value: 43092.0421 kL
